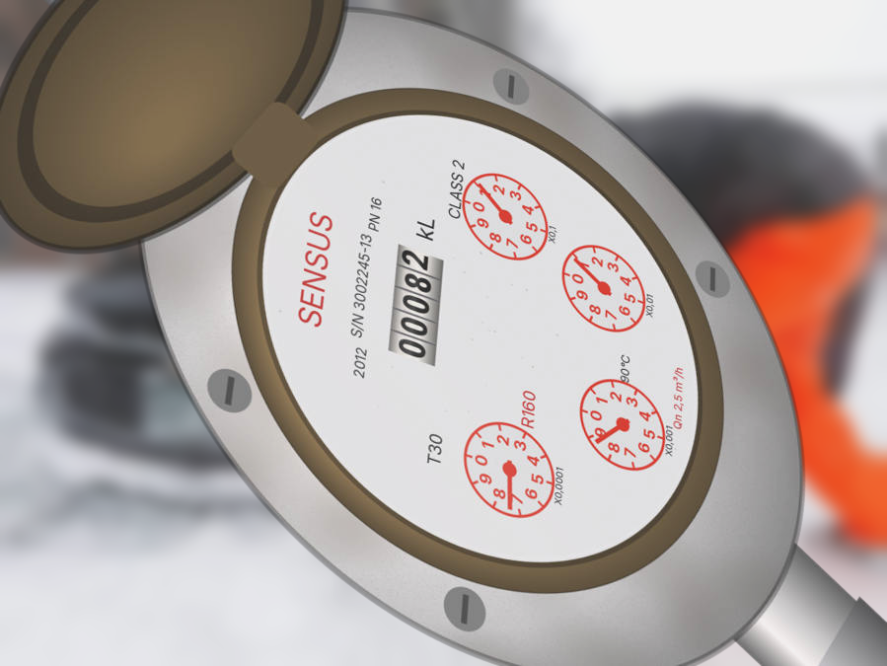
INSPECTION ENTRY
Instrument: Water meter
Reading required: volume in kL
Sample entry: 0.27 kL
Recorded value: 82.1087 kL
